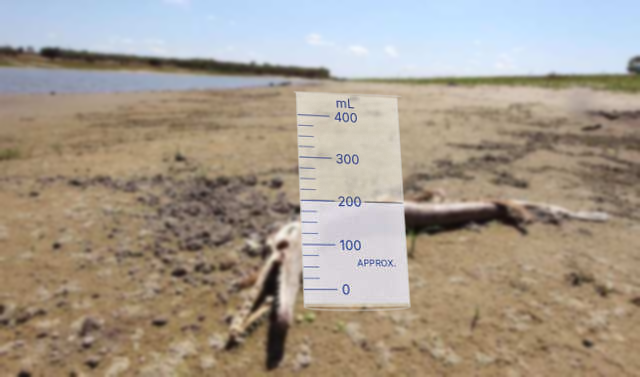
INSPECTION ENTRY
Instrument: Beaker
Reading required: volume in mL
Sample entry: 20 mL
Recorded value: 200 mL
